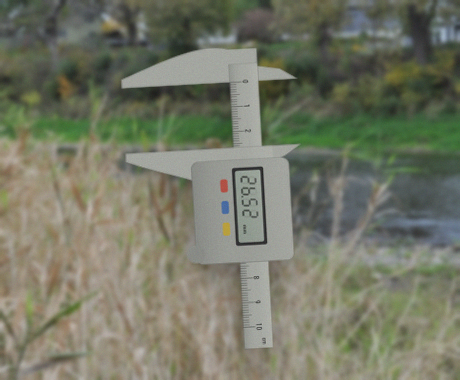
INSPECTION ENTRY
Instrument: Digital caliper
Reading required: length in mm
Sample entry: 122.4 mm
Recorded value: 26.52 mm
